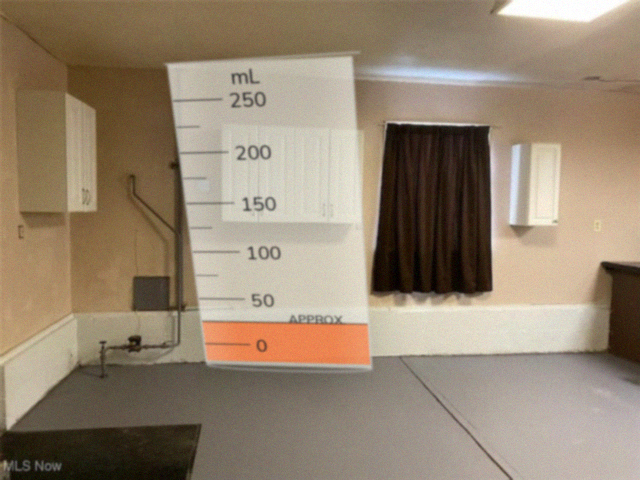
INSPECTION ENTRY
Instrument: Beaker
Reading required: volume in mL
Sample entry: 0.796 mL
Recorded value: 25 mL
